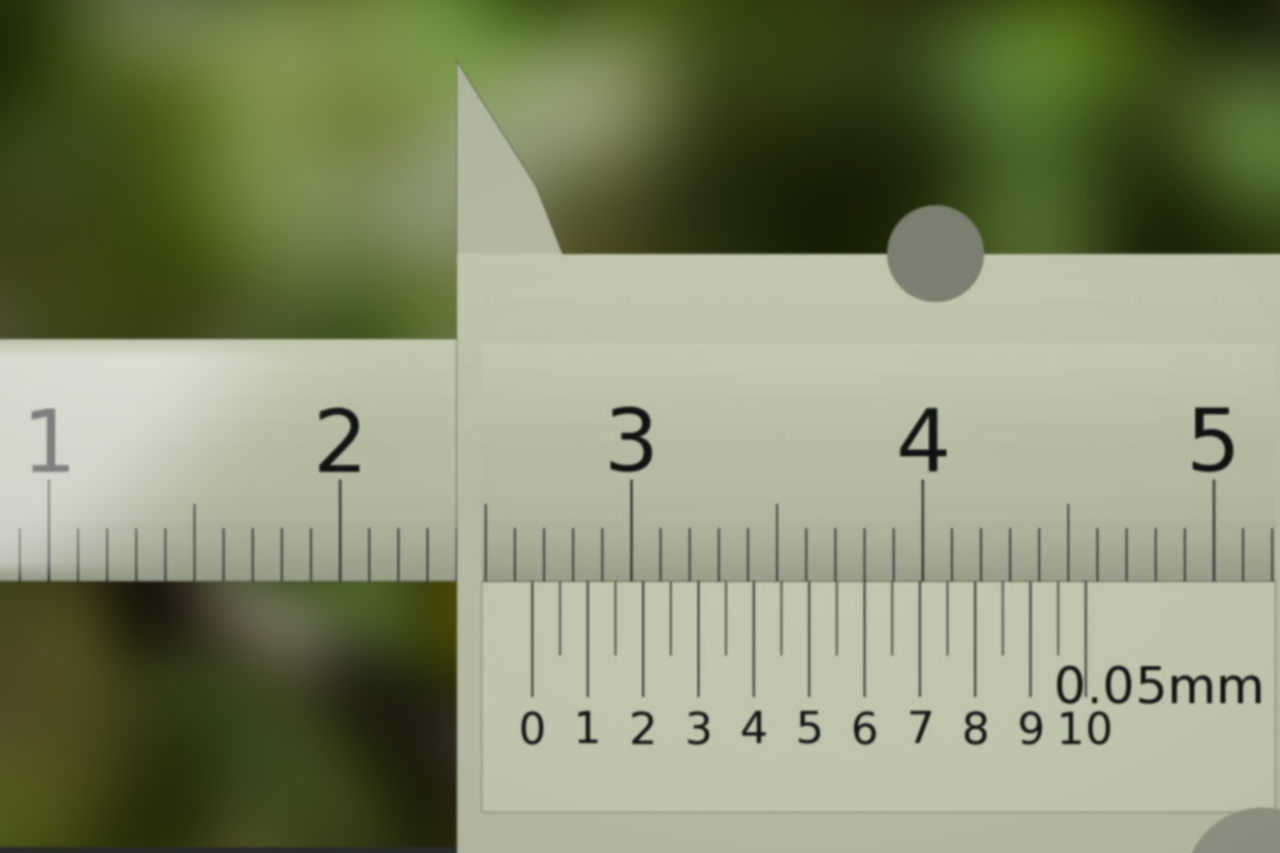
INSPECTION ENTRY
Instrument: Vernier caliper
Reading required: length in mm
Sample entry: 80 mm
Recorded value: 26.6 mm
